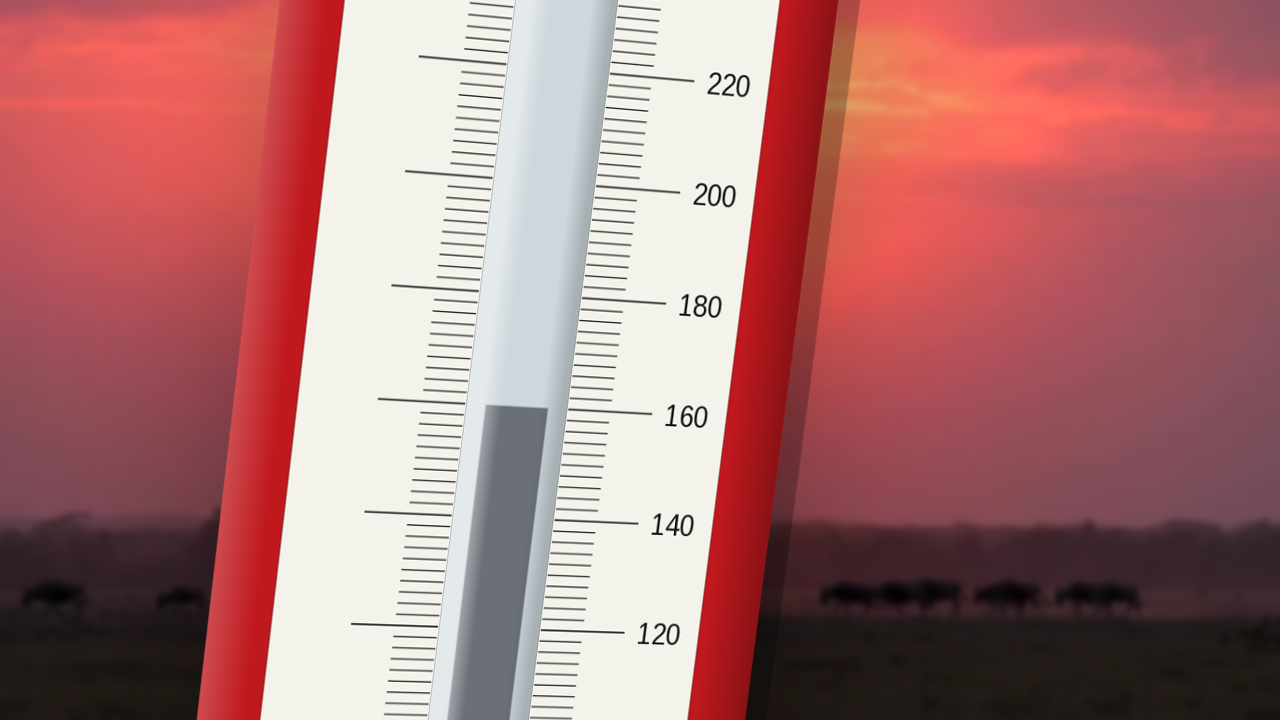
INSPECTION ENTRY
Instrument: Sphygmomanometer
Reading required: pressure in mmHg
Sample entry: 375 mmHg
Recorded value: 160 mmHg
